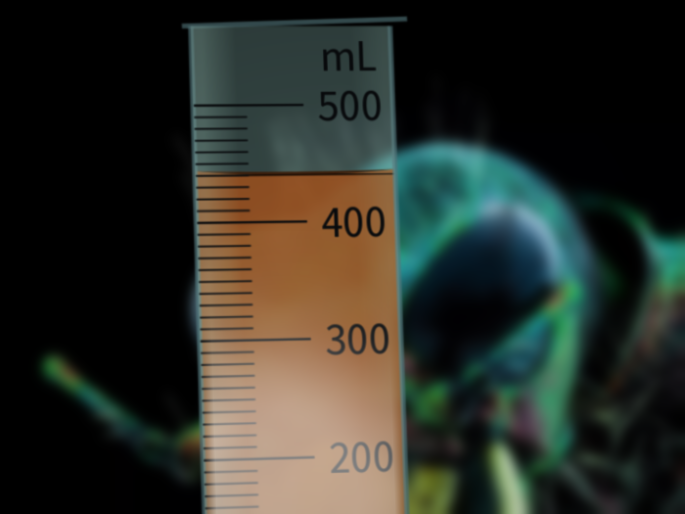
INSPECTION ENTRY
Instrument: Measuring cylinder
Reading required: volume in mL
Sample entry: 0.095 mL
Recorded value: 440 mL
